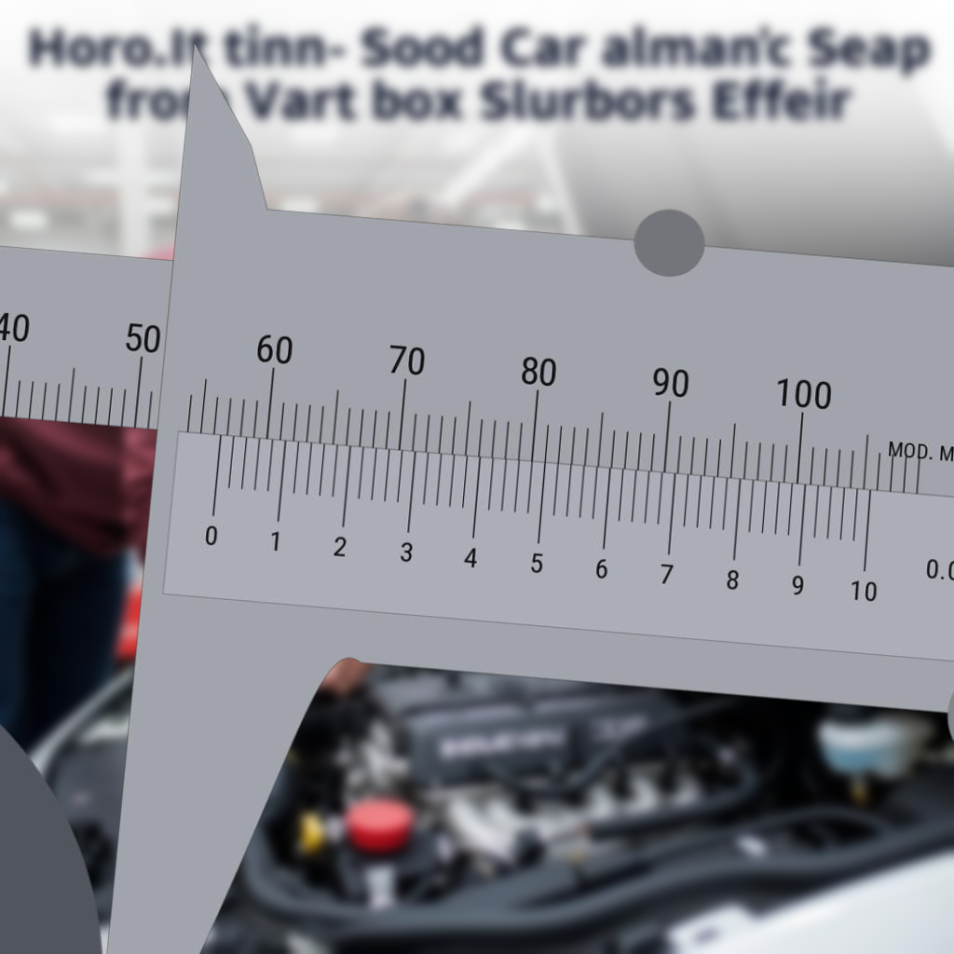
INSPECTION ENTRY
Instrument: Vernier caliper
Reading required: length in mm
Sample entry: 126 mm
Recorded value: 56.5 mm
